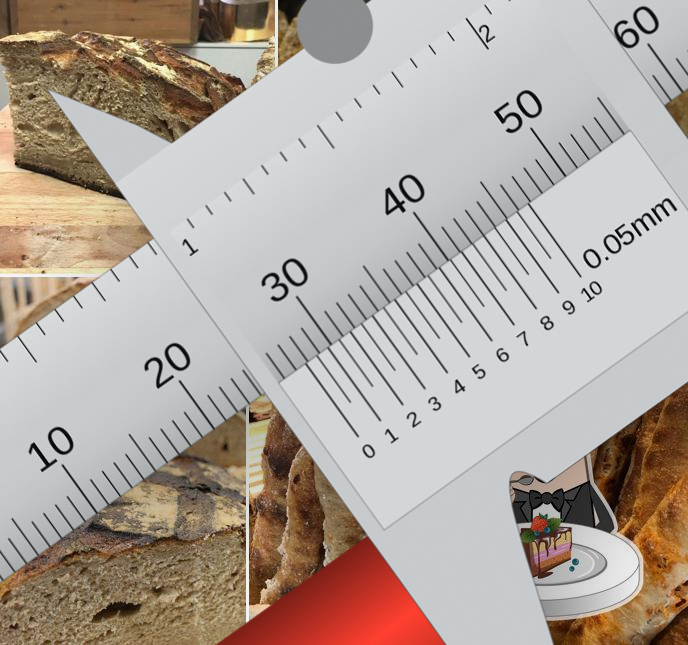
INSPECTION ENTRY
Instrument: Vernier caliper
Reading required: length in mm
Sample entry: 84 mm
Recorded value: 27.8 mm
